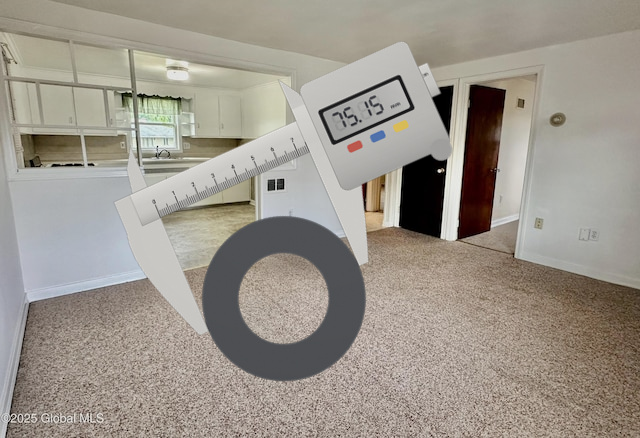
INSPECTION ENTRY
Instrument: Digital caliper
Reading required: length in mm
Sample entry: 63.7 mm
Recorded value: 75.15 mm
